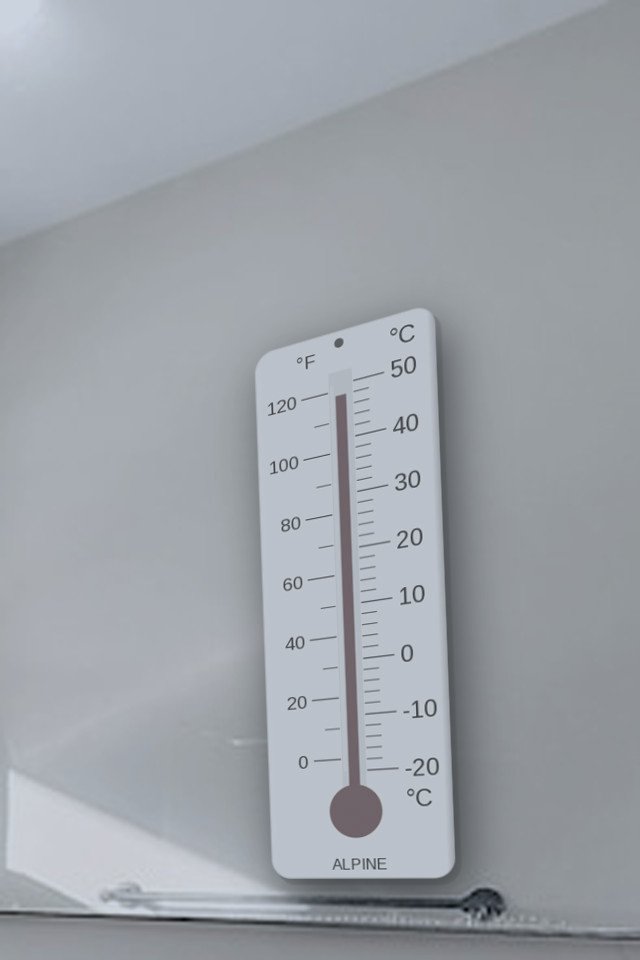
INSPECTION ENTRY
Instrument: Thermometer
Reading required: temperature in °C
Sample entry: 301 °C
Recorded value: 48 °C
